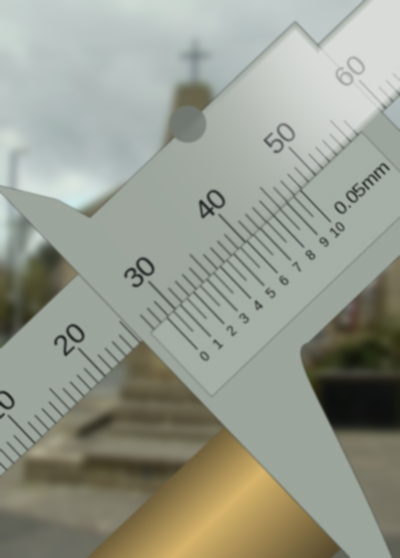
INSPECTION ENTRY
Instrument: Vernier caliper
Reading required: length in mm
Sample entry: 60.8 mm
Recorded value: 28.8 mm
